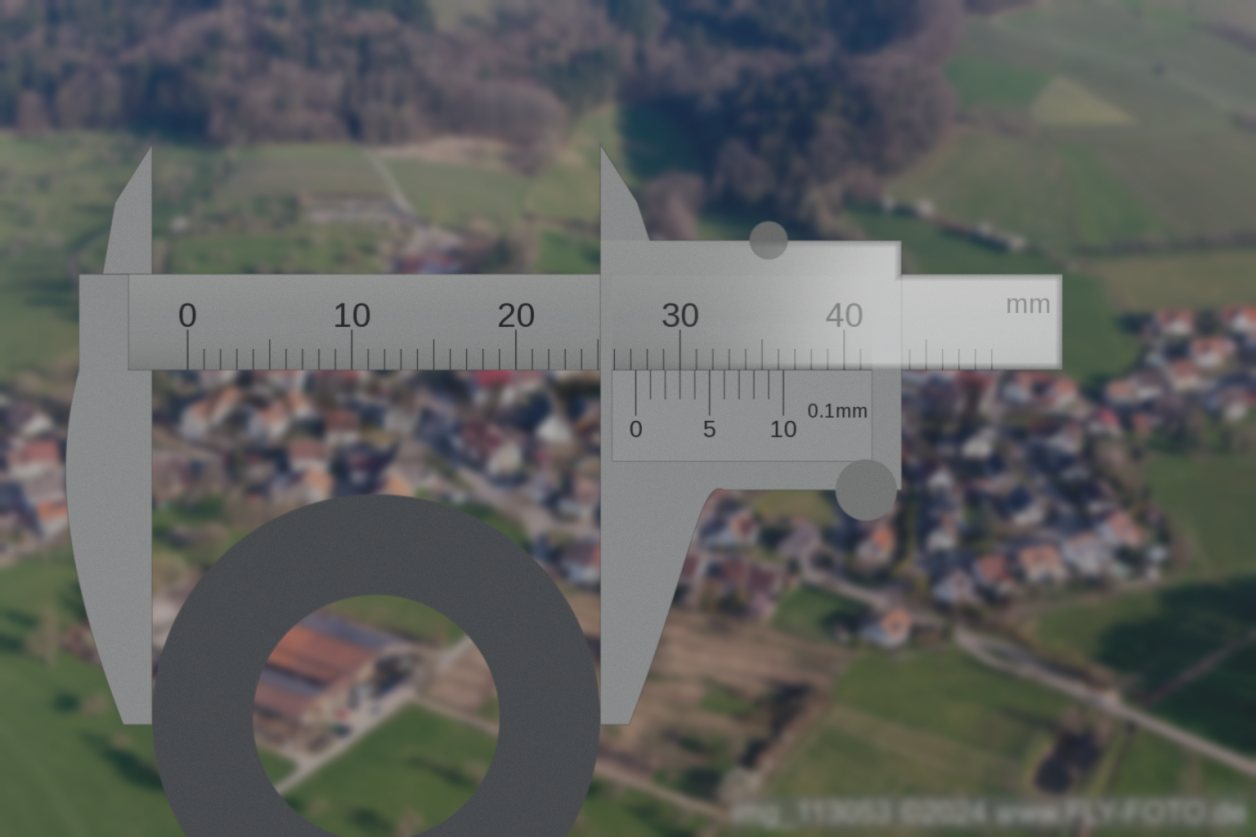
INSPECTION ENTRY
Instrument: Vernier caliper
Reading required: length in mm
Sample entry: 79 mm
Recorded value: 27.3 mm
